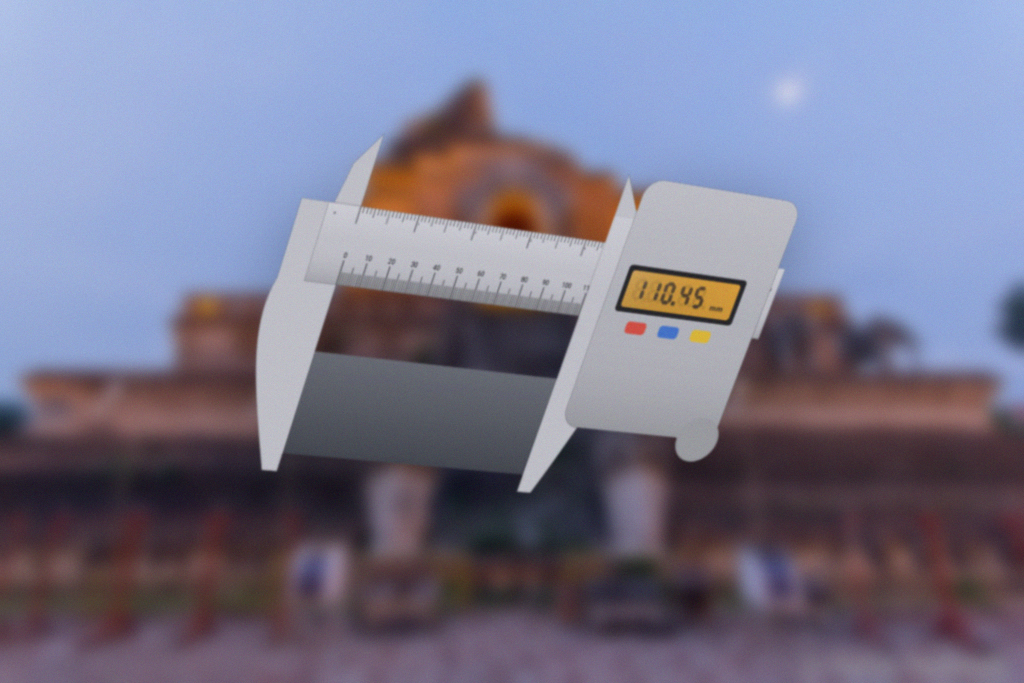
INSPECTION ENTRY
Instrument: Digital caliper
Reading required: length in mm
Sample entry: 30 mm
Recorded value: 110.45 mm
